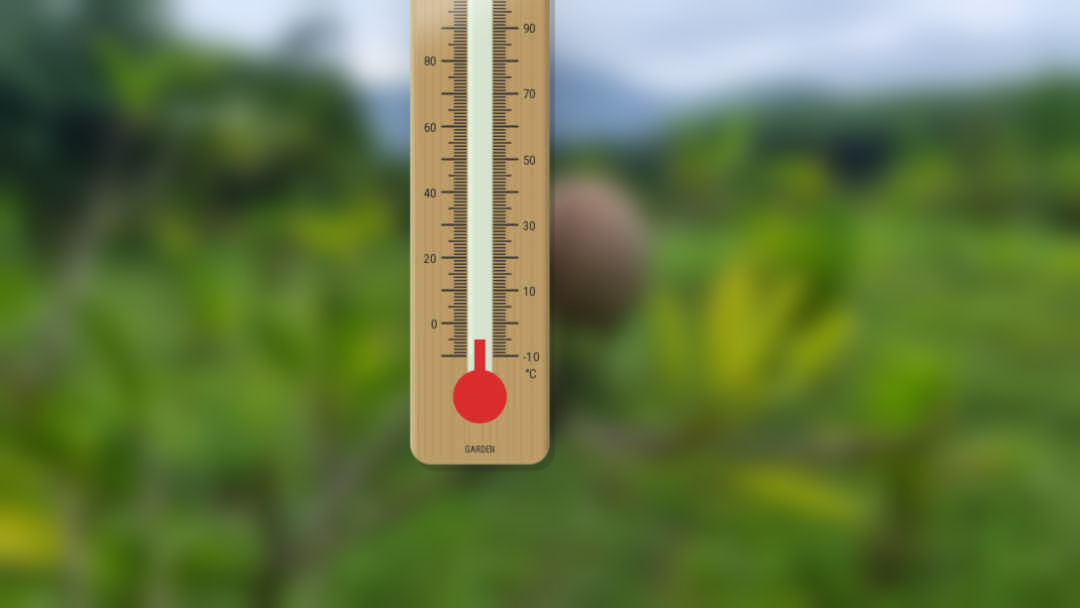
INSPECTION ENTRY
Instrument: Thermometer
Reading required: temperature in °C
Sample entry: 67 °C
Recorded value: -5 °C
